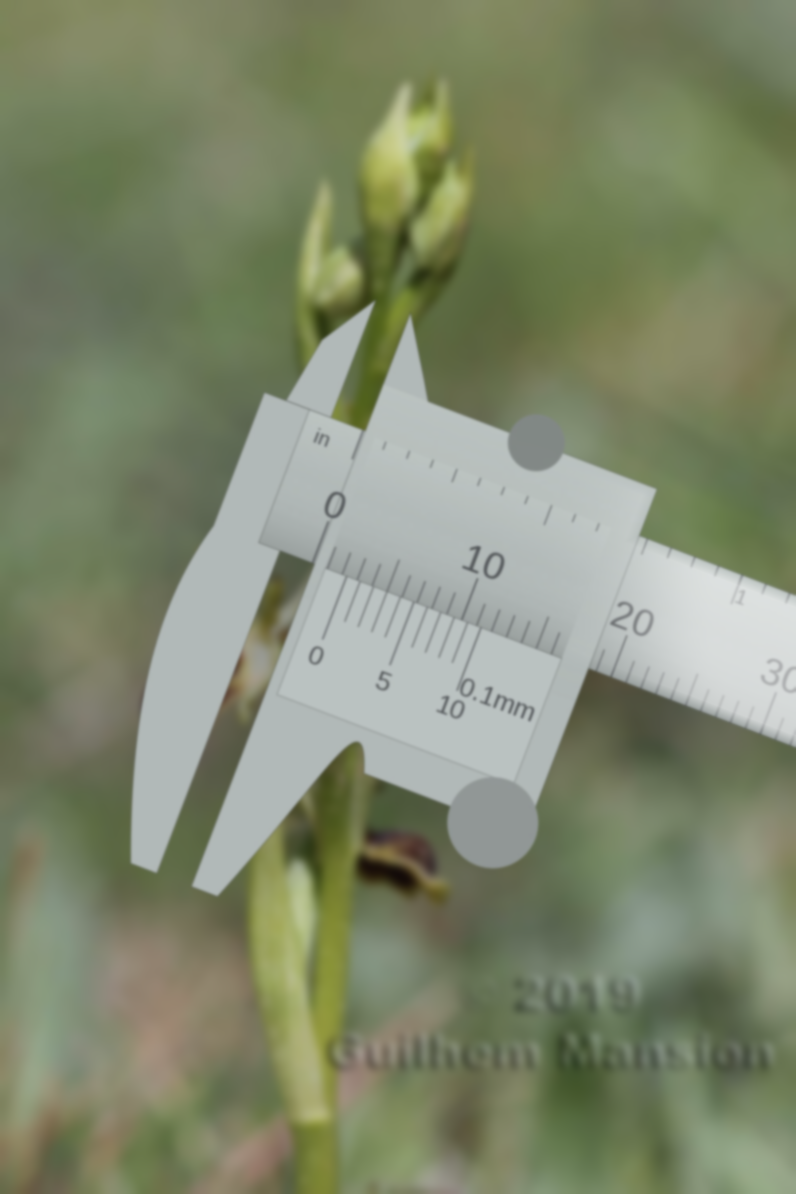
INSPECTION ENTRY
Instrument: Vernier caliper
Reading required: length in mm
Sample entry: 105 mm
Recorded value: 2.3 mm
